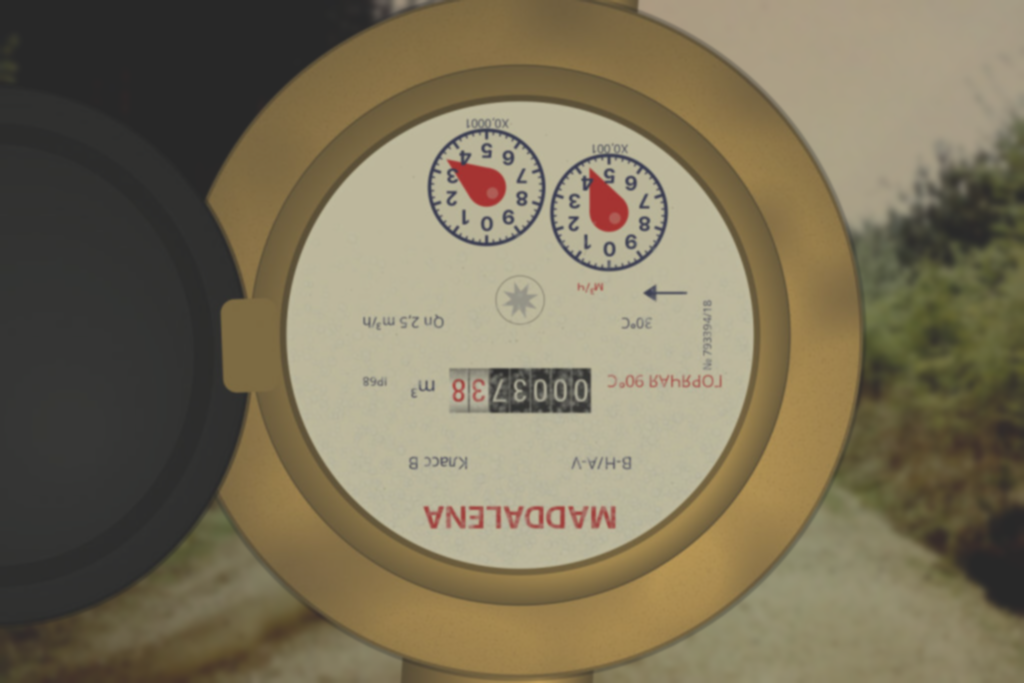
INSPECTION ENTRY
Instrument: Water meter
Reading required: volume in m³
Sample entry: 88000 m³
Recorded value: 37.3843 m³
